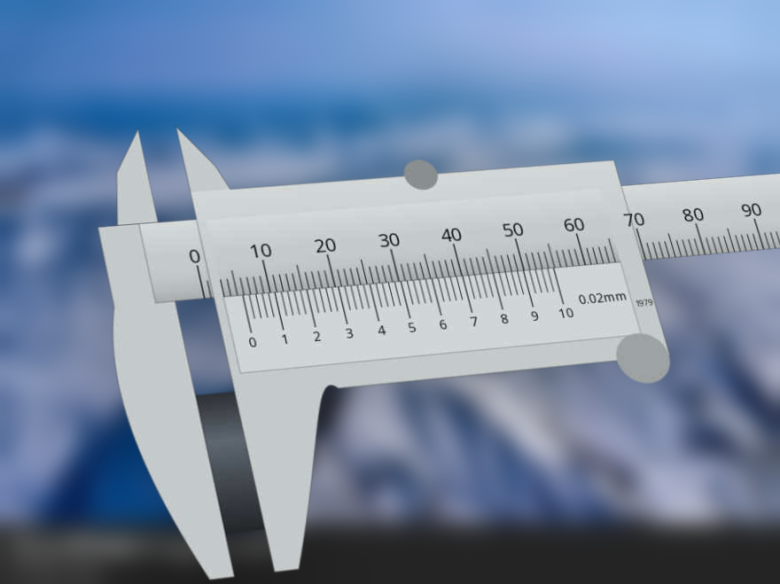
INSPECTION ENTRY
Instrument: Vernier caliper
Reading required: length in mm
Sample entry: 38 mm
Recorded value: 5.8 mm
